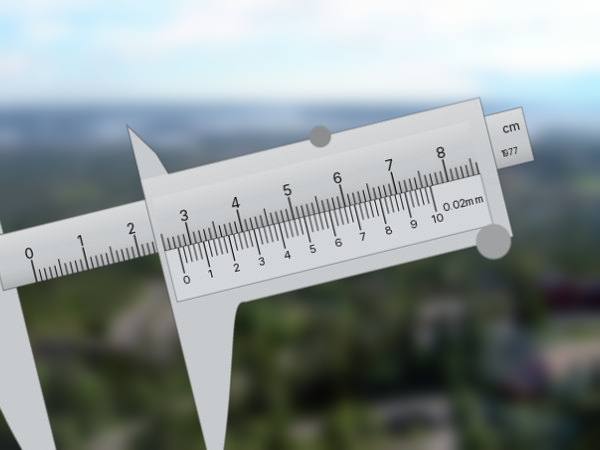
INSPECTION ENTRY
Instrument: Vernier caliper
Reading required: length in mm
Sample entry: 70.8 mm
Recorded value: 27.5 mm
